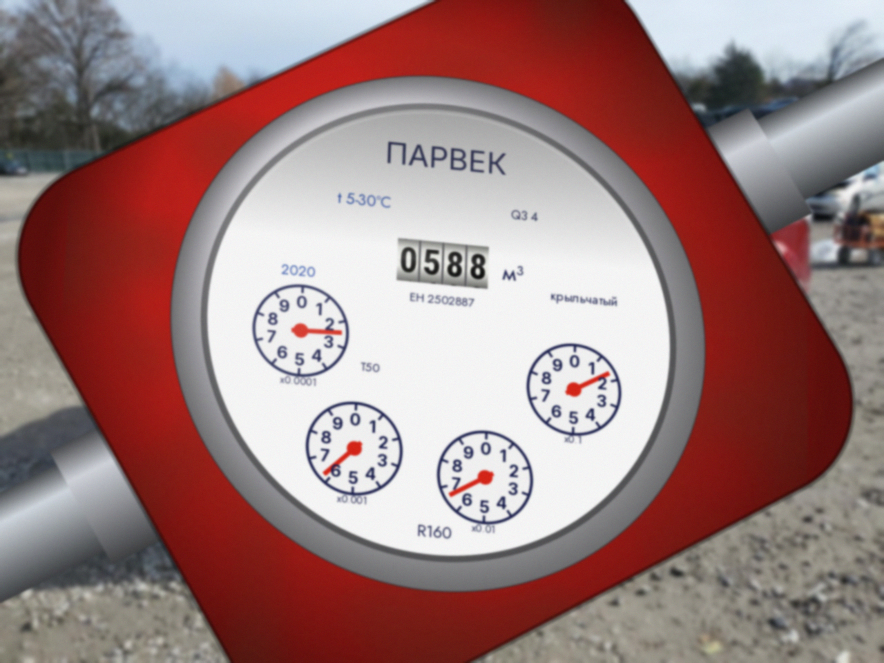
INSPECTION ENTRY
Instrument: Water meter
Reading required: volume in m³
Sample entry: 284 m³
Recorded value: 588.1662 m³
